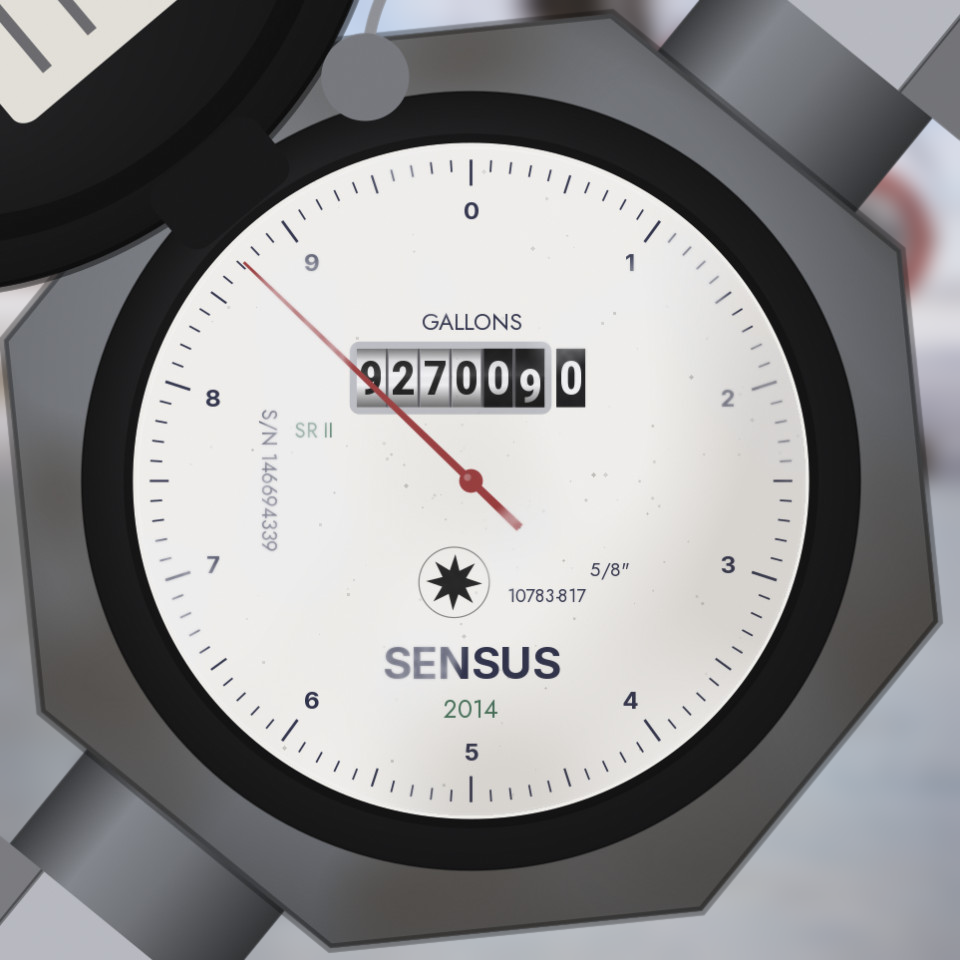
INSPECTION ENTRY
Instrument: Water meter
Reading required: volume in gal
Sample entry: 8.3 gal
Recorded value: 9270088.7 gal
